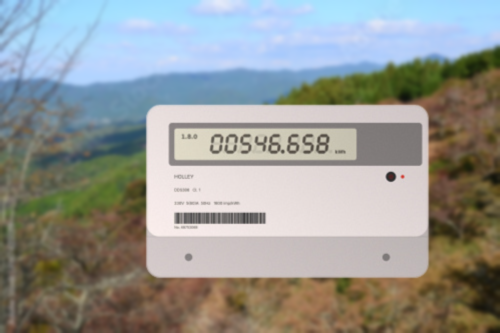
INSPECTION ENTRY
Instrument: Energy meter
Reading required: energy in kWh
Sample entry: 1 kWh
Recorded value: 546.658 kWh
